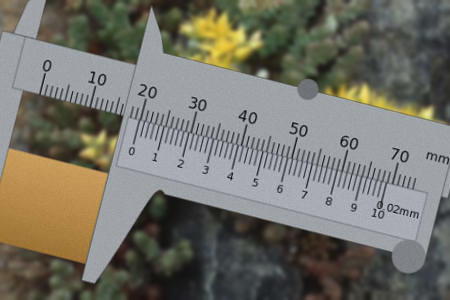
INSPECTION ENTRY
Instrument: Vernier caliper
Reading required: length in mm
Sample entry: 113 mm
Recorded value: 19.8 mm
